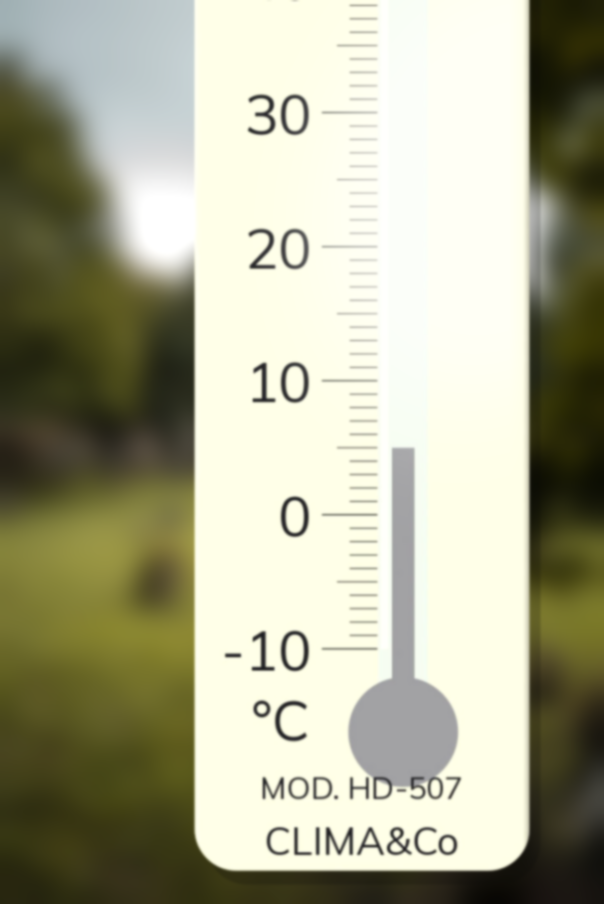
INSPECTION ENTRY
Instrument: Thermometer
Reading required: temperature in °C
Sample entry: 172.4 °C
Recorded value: 5 °C
